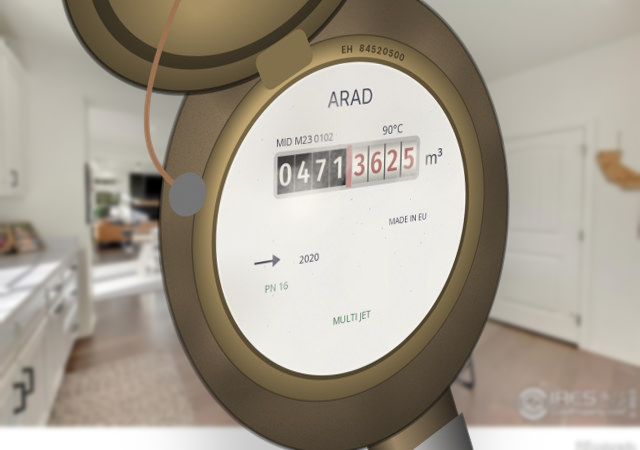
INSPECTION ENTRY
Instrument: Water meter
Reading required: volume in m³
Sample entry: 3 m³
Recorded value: 471.3625 m³
